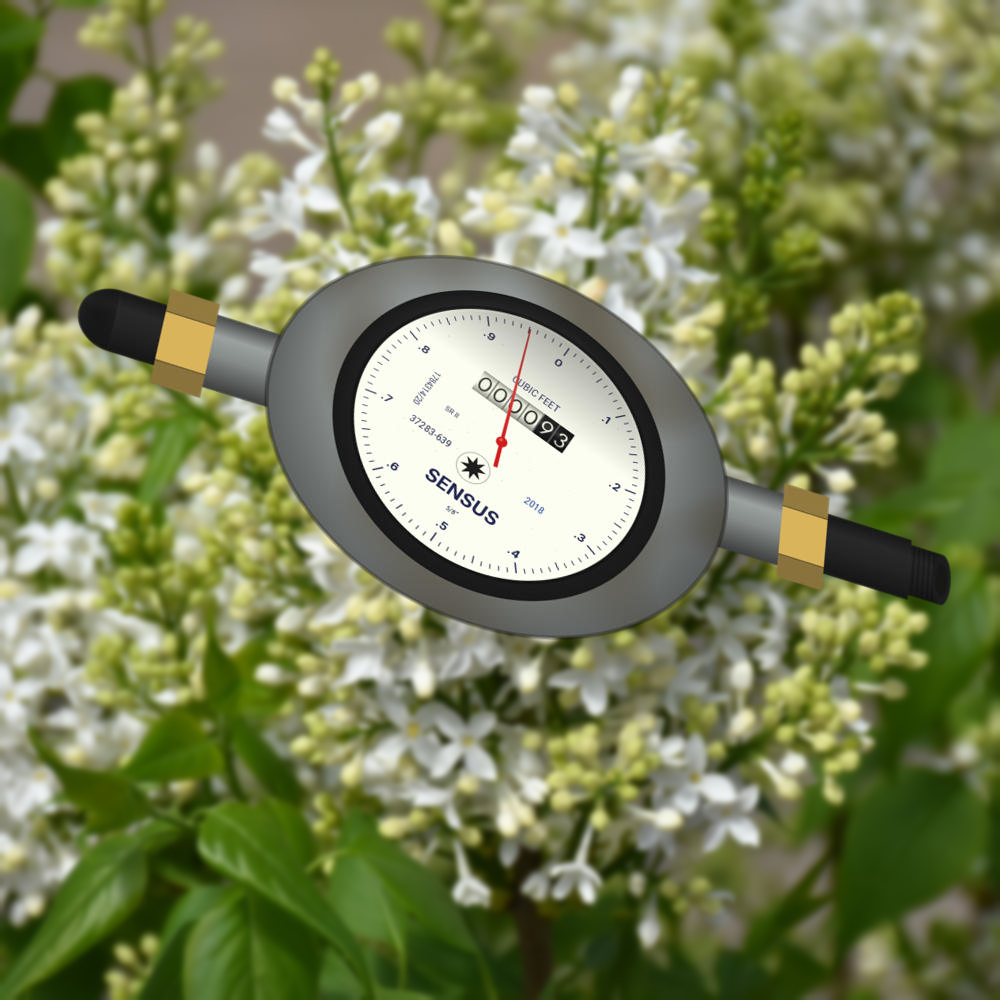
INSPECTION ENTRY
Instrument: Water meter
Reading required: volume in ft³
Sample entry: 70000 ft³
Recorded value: 92.95 ft³
